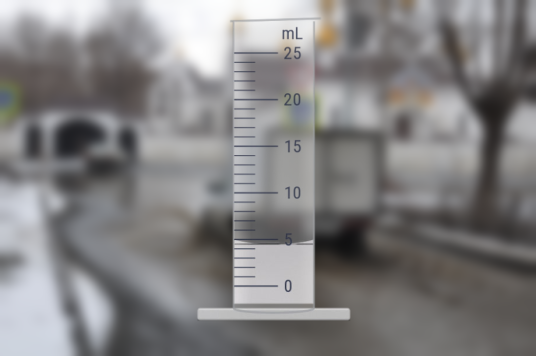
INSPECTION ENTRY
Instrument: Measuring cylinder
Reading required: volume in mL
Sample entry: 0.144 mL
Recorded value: 4.5 mL
